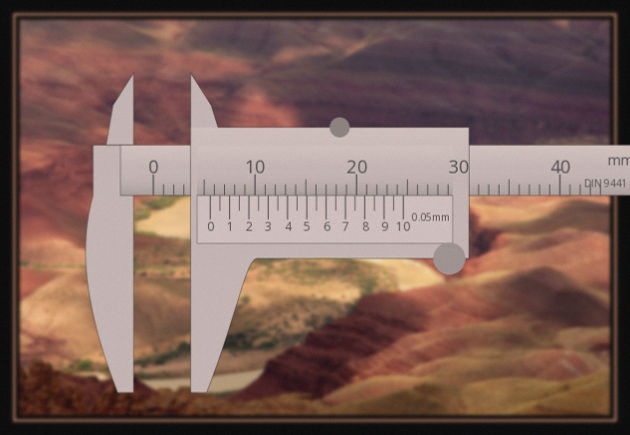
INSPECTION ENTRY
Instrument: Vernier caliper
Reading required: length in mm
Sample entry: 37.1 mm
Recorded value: 5.6 mm
